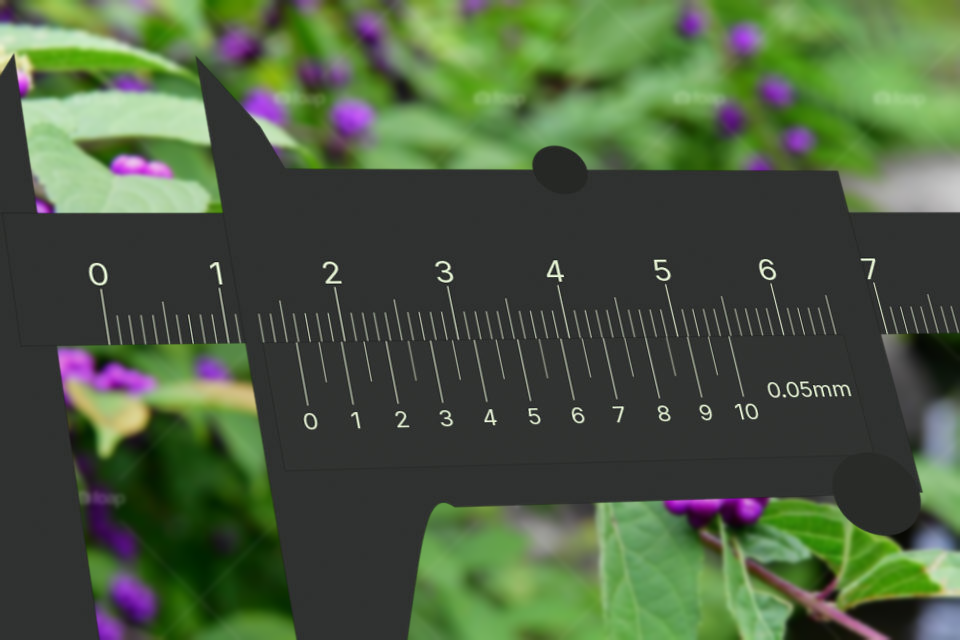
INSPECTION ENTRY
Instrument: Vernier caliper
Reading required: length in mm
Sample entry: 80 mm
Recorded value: 15.8 mm
